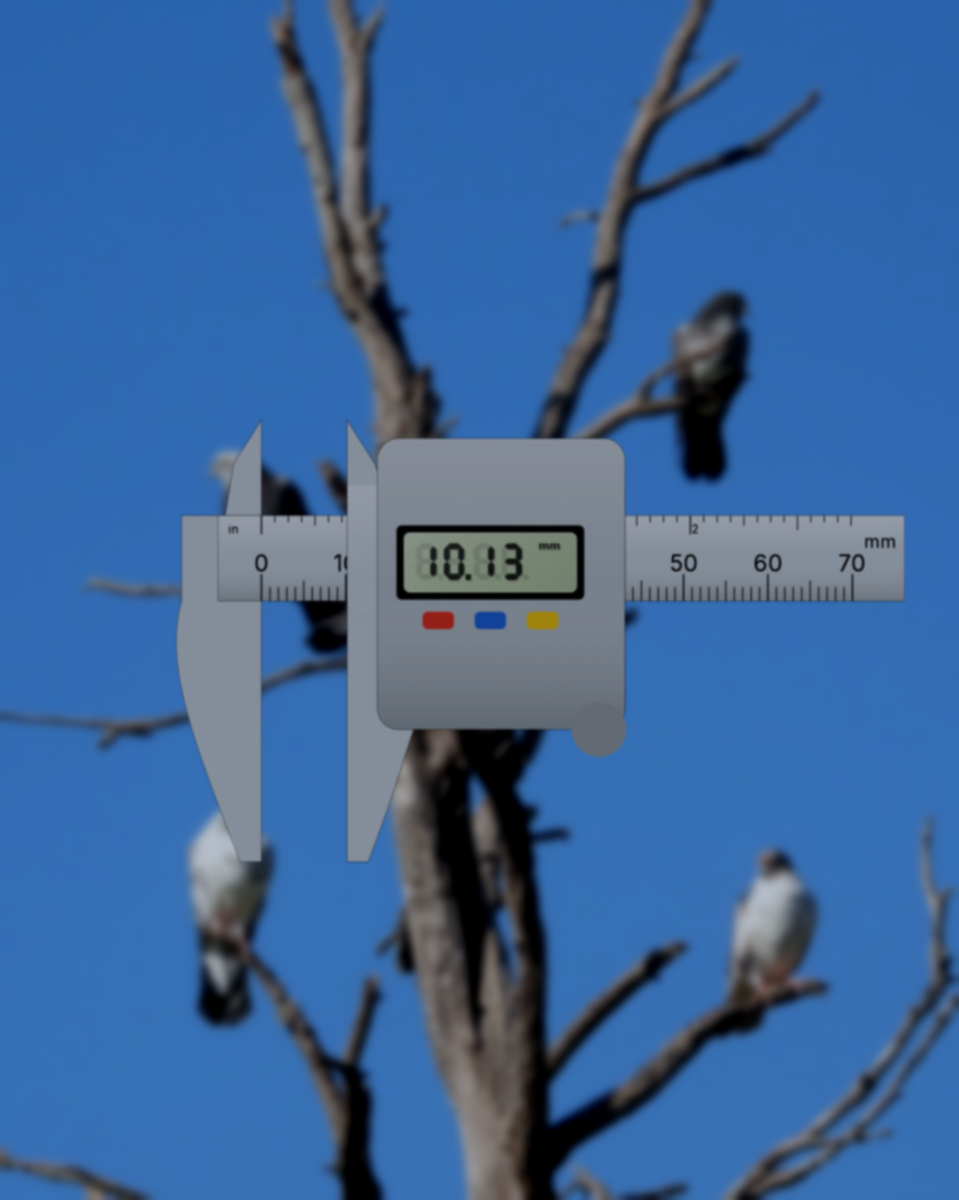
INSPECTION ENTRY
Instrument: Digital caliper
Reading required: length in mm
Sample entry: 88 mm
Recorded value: 10.13 mm
